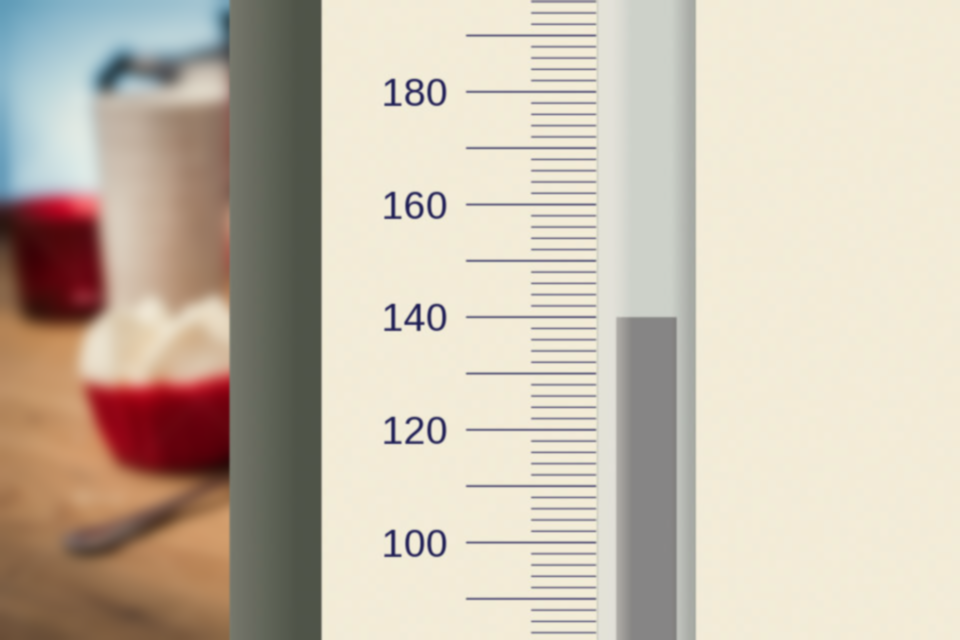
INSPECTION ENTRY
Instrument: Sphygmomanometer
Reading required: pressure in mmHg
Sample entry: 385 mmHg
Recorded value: 140 mmHg
